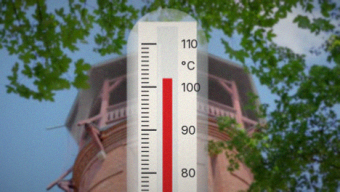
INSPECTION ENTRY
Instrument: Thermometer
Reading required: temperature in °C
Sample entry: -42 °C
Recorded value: 102 °C
